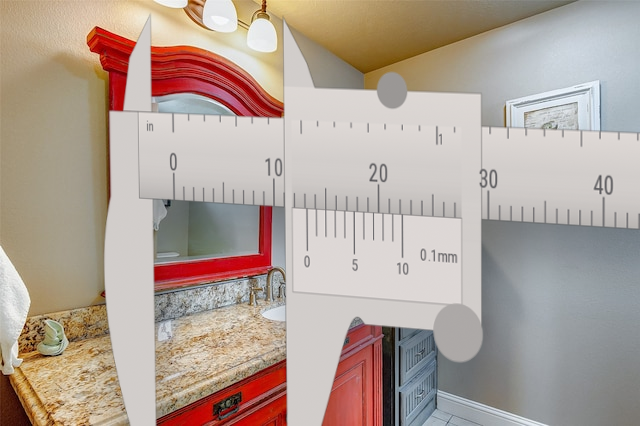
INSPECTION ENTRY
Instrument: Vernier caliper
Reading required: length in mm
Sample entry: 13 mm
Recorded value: 13.2 mm
